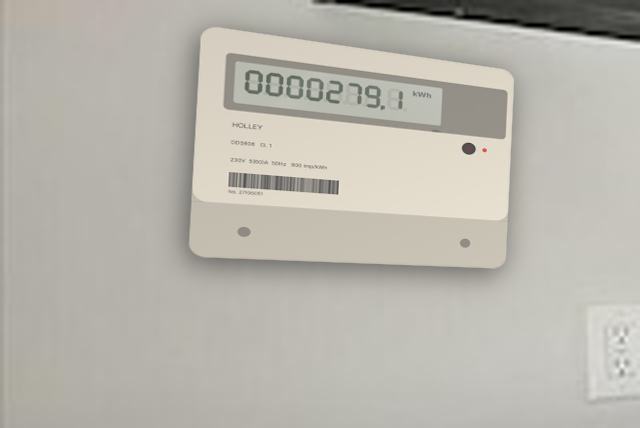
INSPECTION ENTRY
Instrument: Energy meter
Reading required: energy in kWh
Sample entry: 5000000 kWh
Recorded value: 279.1 kWh
